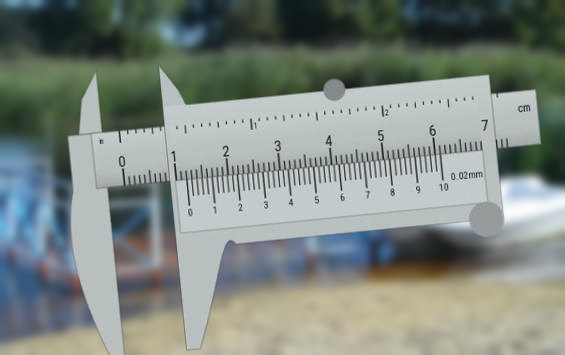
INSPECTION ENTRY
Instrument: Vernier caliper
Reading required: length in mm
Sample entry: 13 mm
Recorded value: 12.0 mm
